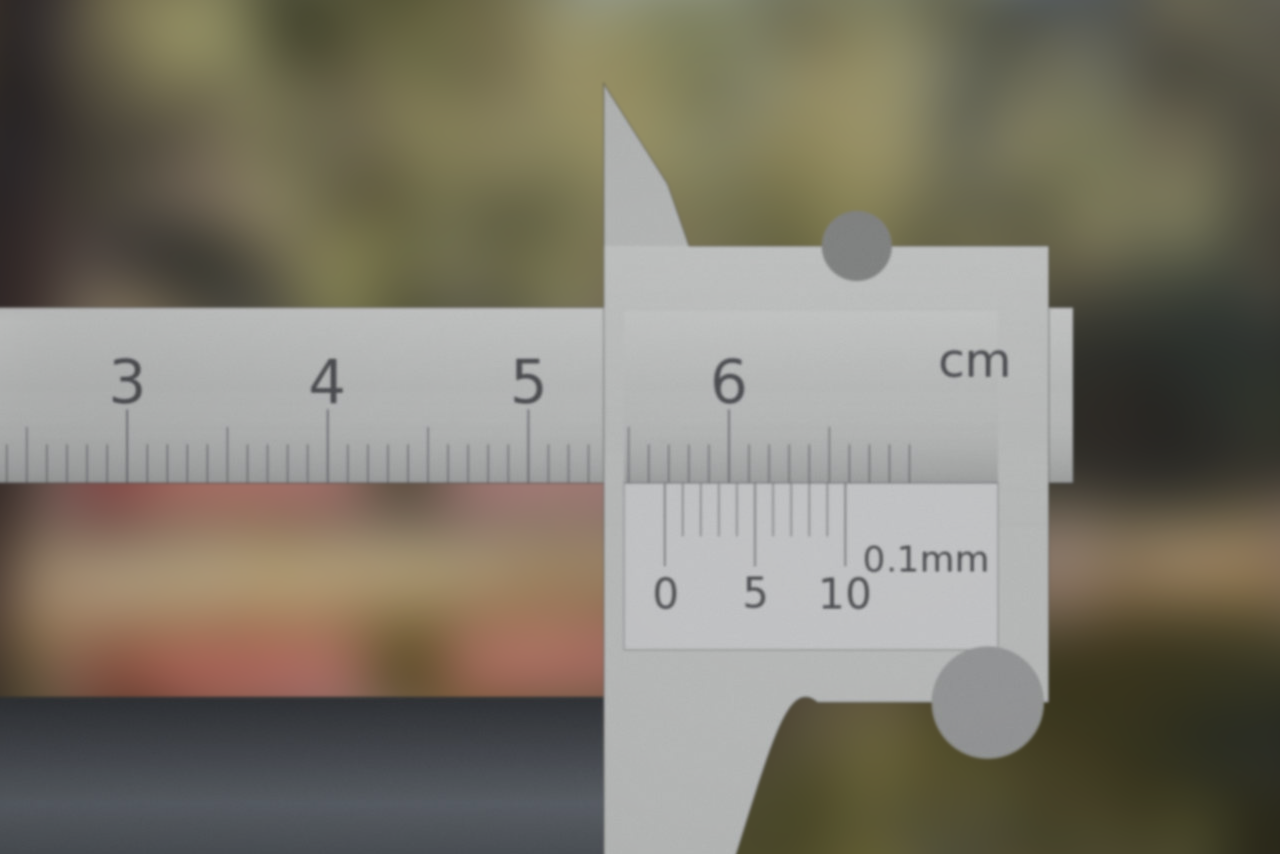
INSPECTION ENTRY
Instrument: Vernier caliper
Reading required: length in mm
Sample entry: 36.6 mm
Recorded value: 56.8 mm
